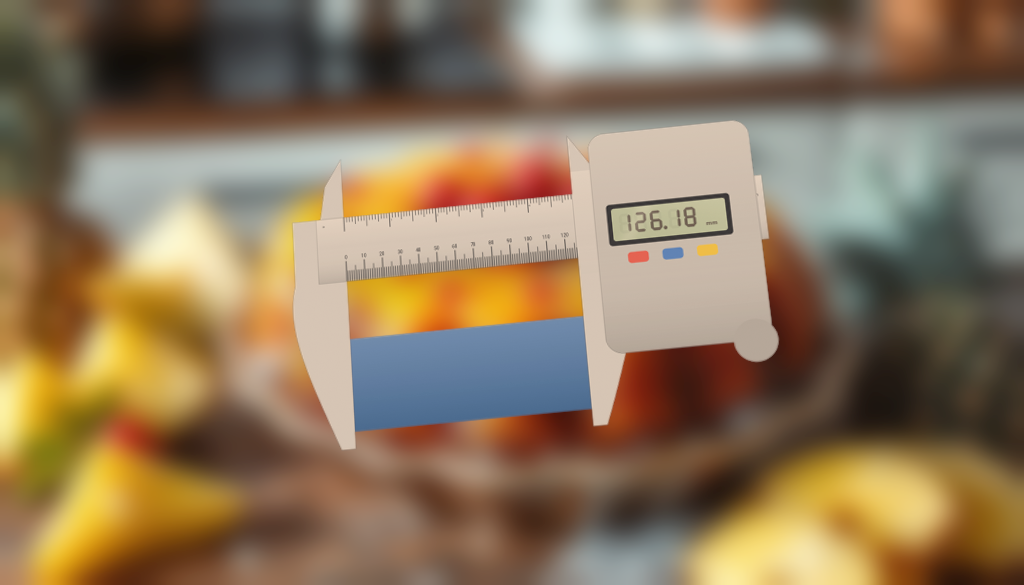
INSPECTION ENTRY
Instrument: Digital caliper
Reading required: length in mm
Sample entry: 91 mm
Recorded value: 126.18 mm
